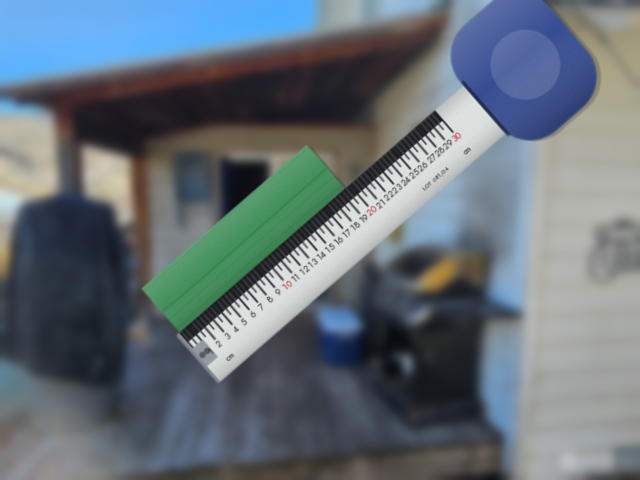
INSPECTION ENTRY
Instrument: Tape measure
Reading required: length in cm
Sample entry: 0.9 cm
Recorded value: 19.5 cm
